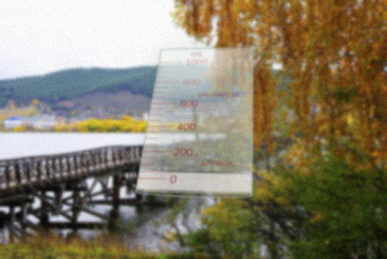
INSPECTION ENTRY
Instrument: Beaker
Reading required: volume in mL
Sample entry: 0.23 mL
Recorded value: 50 mL
